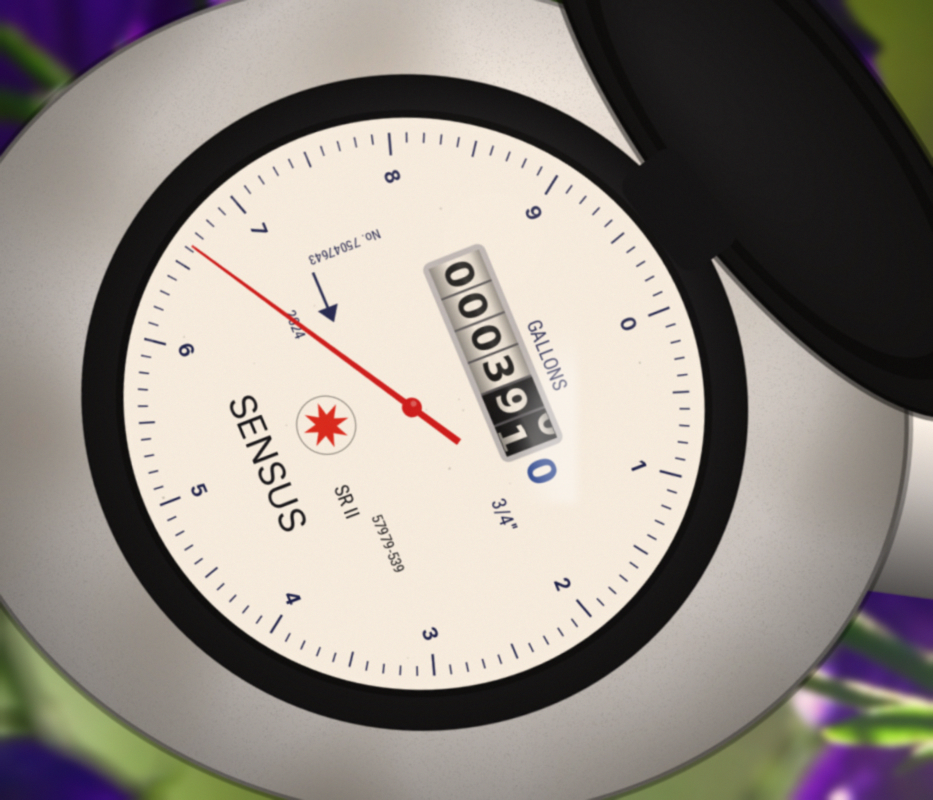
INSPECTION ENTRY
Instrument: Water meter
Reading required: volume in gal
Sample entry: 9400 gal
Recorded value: 3906.6 gal
